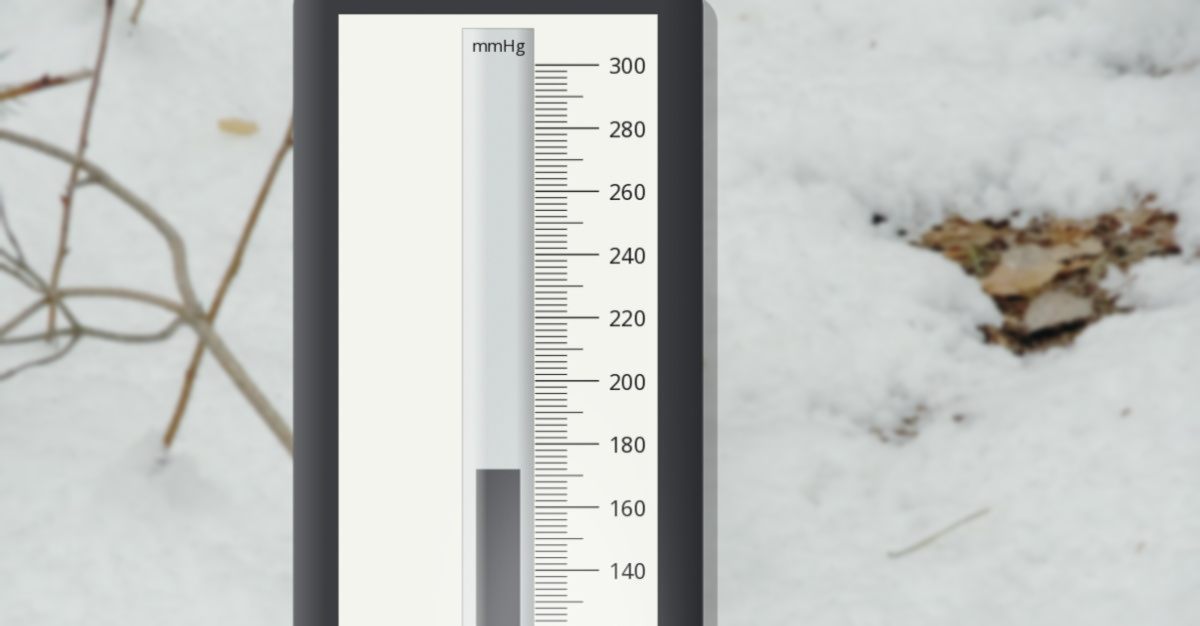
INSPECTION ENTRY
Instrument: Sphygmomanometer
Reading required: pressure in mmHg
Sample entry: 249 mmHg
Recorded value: 172 mmHg
